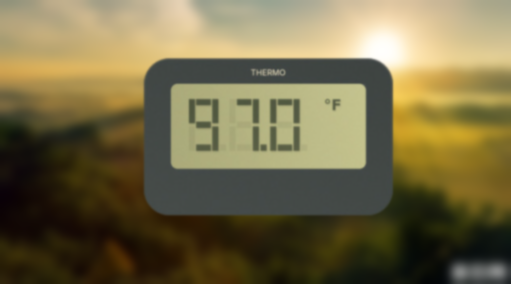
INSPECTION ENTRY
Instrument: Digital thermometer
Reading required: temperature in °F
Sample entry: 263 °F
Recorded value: 97.0 °F
